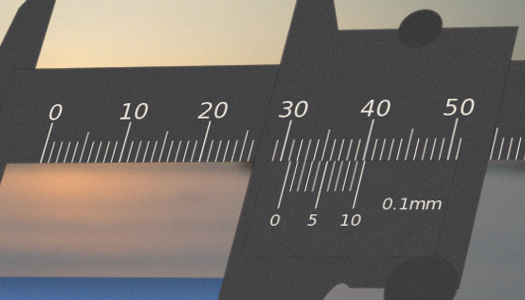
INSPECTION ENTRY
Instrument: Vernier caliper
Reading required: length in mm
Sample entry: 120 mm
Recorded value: 31.2 mm
